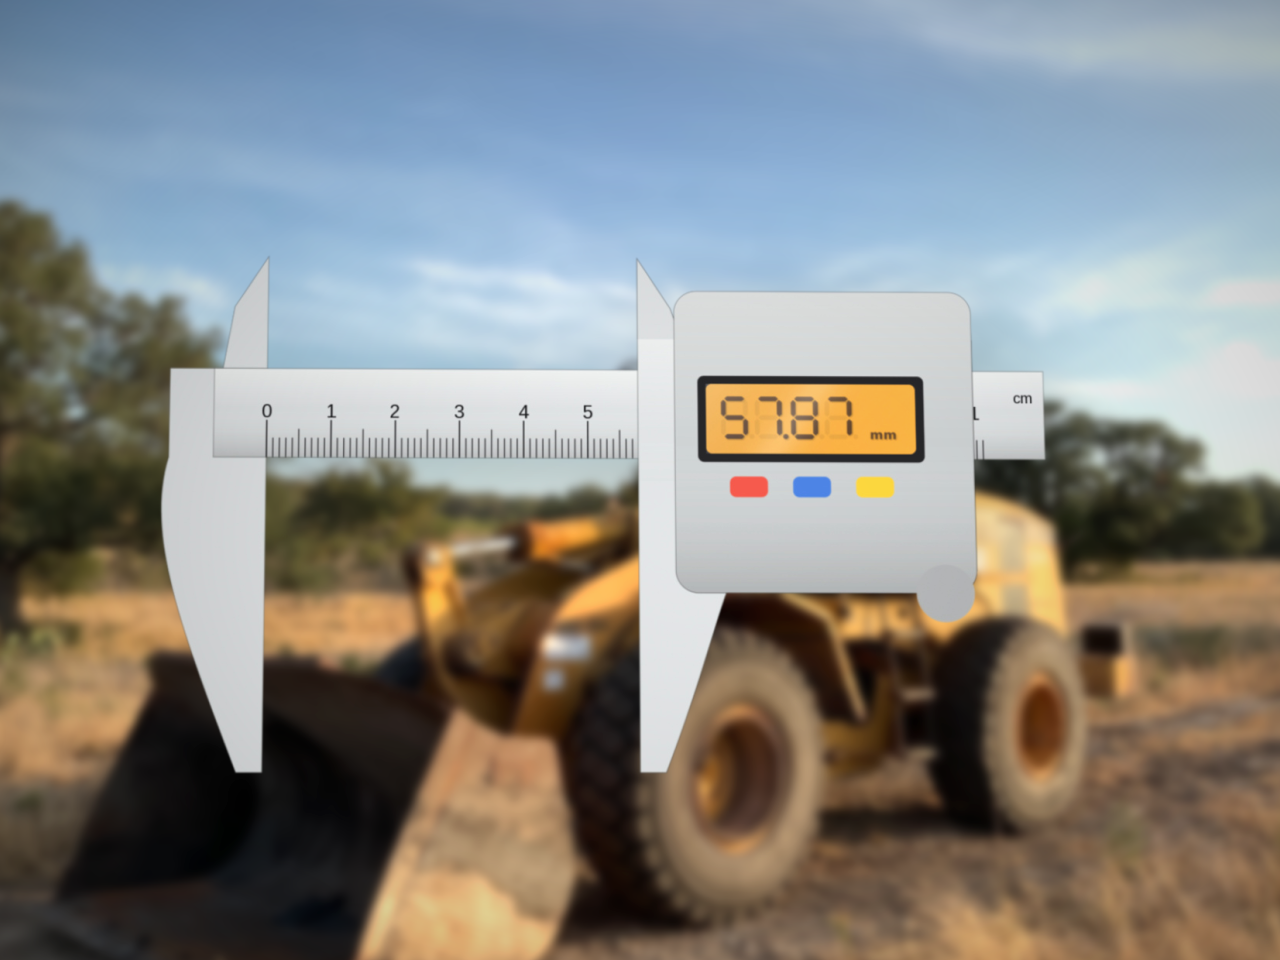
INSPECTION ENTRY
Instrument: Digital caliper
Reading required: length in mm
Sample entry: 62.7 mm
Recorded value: 57.87 mm
